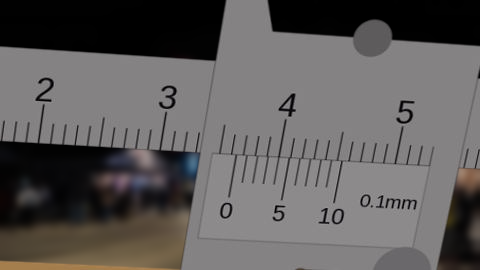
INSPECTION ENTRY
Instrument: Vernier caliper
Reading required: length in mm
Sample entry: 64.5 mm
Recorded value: 36.4 mm
